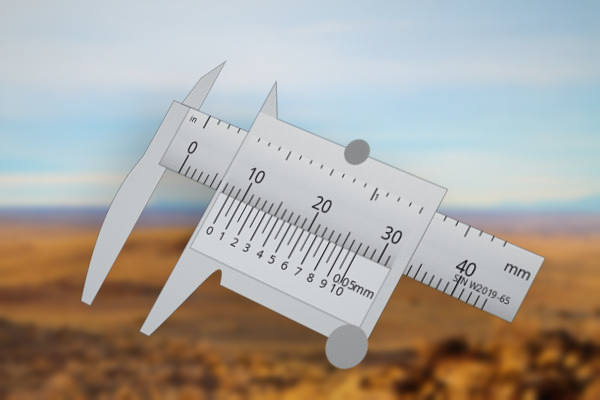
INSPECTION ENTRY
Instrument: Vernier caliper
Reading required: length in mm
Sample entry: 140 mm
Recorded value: 8.0 mm
